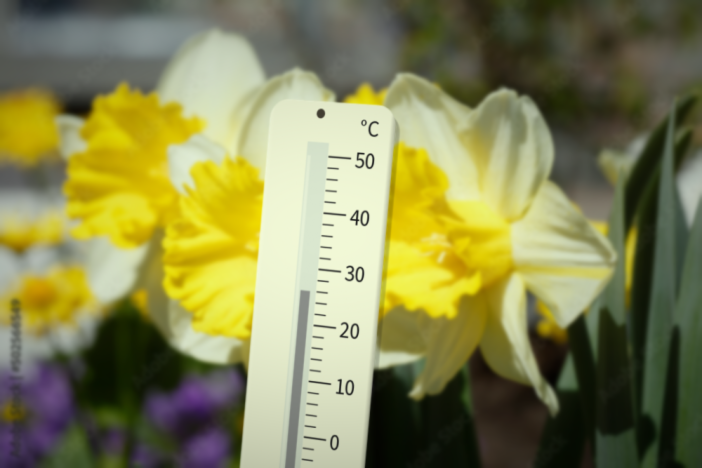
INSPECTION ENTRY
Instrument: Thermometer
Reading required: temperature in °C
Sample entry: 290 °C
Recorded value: 26 °C
